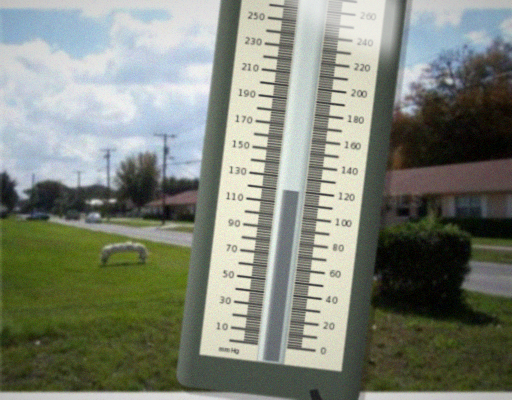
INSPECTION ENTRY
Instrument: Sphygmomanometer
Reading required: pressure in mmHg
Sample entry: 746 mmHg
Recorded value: 120 mmHg
